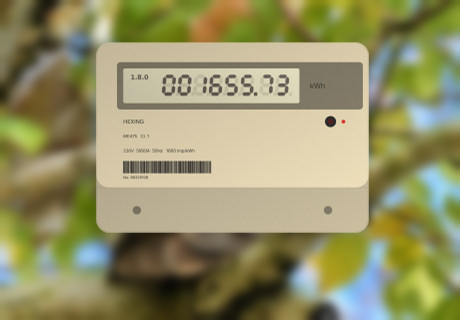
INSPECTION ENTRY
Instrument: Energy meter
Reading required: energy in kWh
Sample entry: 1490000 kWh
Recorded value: 1655.73 kWh
